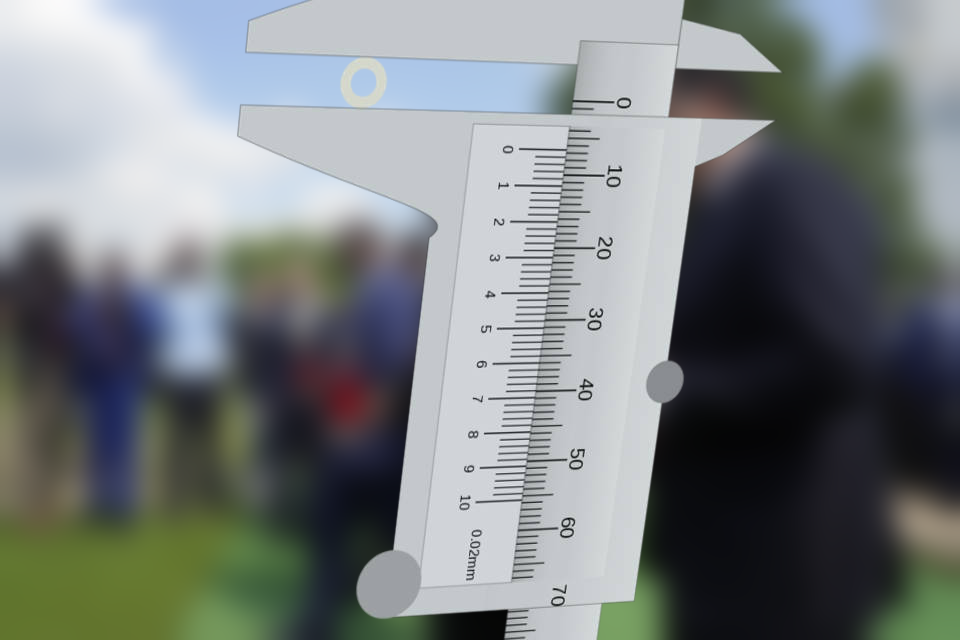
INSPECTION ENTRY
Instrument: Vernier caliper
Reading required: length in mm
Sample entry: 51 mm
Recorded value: 6.6 mm
